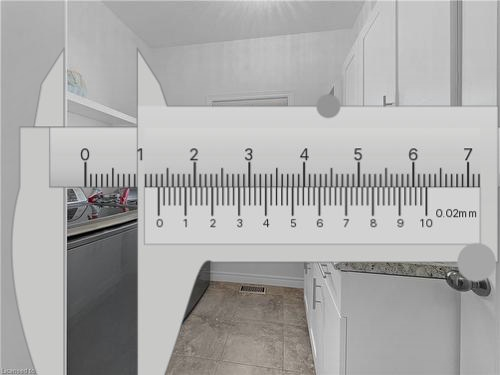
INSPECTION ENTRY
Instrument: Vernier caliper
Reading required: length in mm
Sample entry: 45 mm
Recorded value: 13.4 mm
